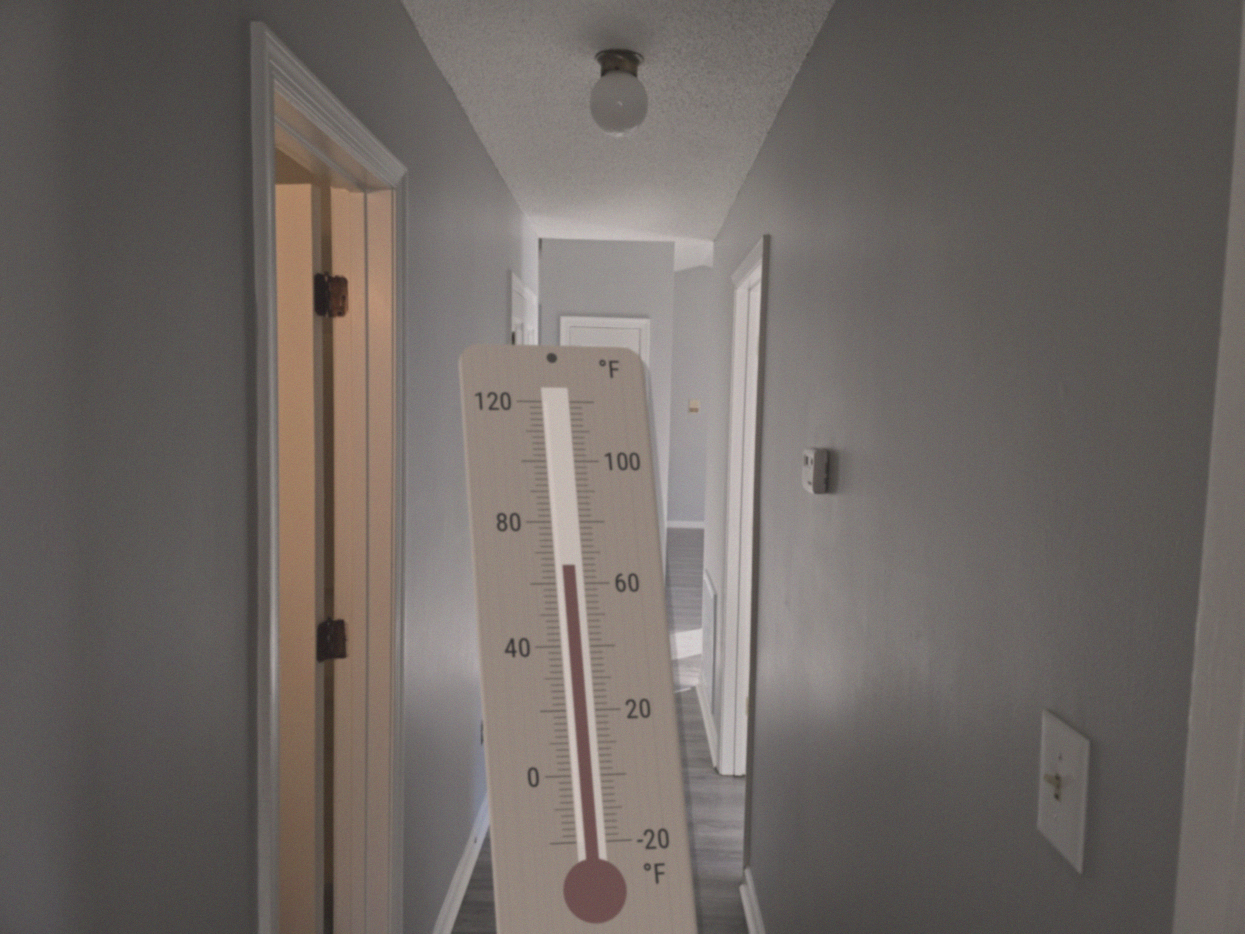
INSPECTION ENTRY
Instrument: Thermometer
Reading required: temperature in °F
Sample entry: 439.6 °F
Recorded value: 66 °F
